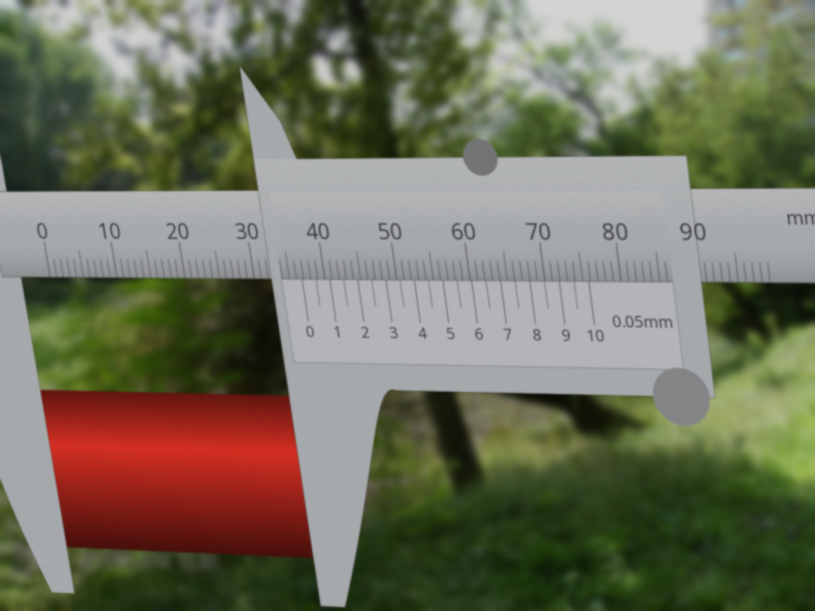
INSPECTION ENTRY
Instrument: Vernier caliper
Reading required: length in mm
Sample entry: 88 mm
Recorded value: 36.8 mm
